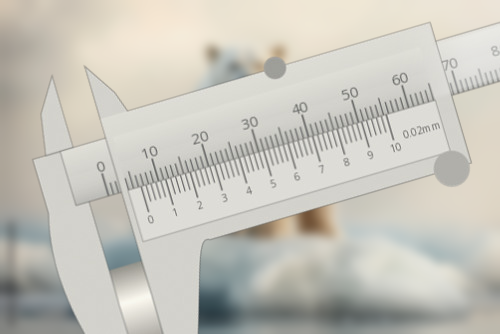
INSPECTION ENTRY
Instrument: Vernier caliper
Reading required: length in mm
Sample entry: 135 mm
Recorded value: 6.5 mm
